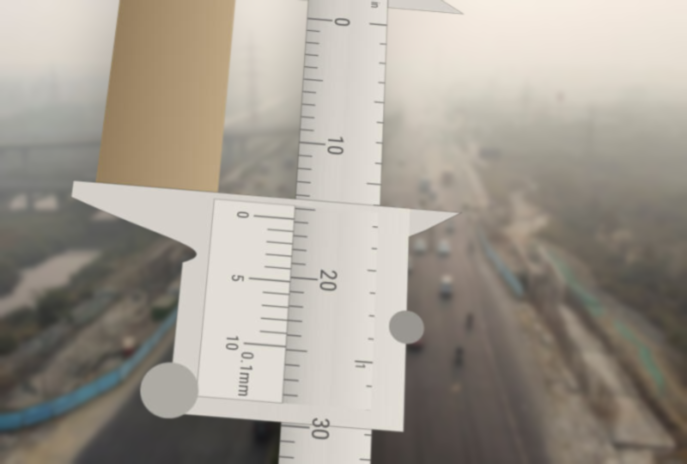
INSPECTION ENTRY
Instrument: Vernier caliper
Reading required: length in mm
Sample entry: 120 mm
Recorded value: 15.8 mm
